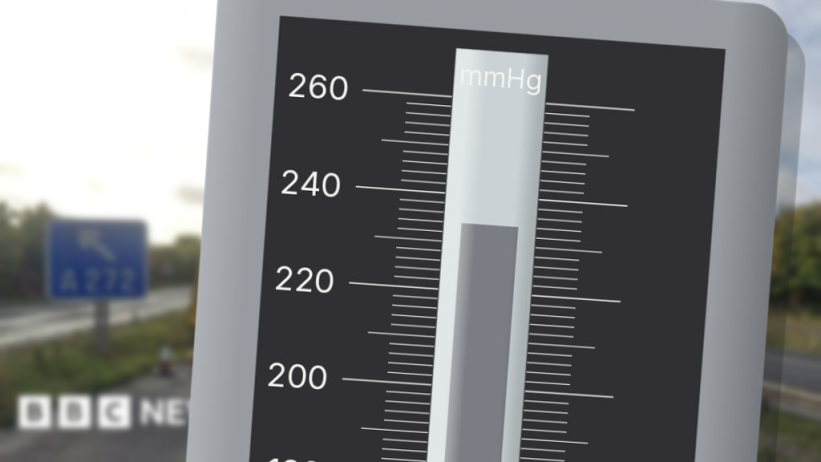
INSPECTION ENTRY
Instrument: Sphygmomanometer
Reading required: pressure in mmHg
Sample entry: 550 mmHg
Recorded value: 234 mmHg
